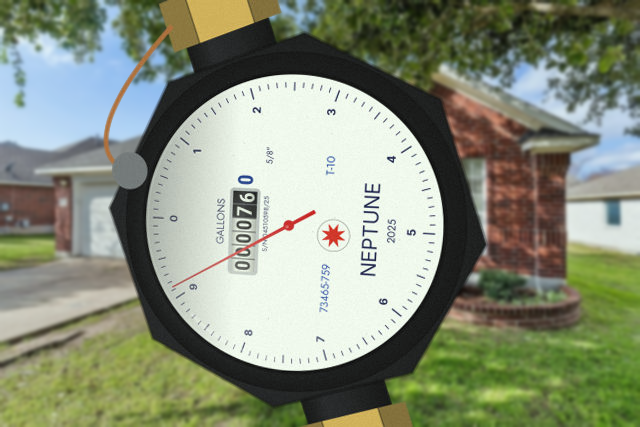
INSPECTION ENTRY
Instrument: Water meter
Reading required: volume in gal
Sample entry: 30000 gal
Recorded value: 759.1 gal
